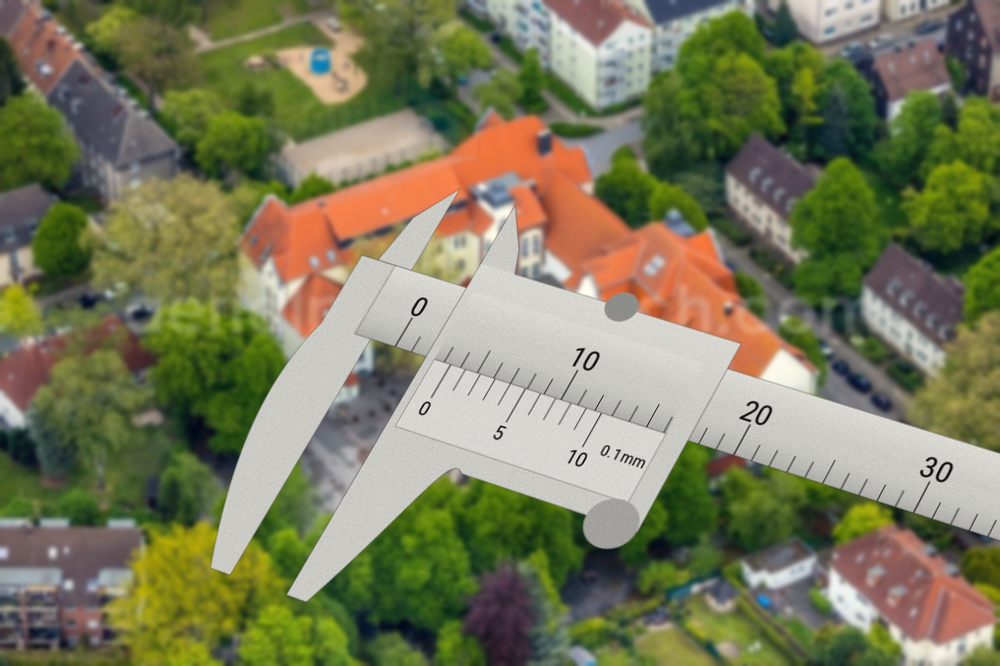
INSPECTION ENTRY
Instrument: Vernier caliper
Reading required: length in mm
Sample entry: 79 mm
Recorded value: 3.4 mm
